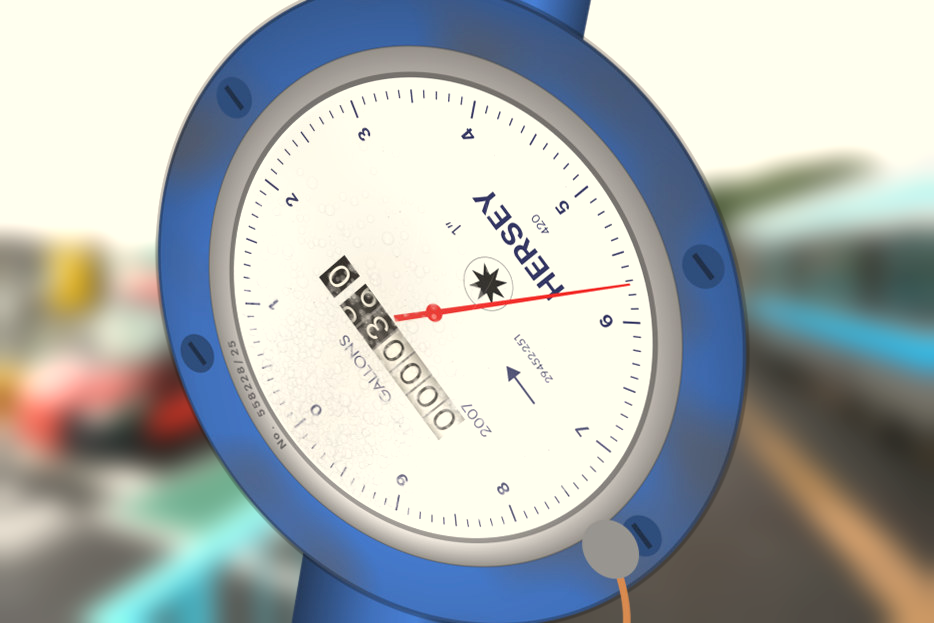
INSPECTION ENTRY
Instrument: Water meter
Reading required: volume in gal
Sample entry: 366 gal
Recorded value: 385.7 gal
